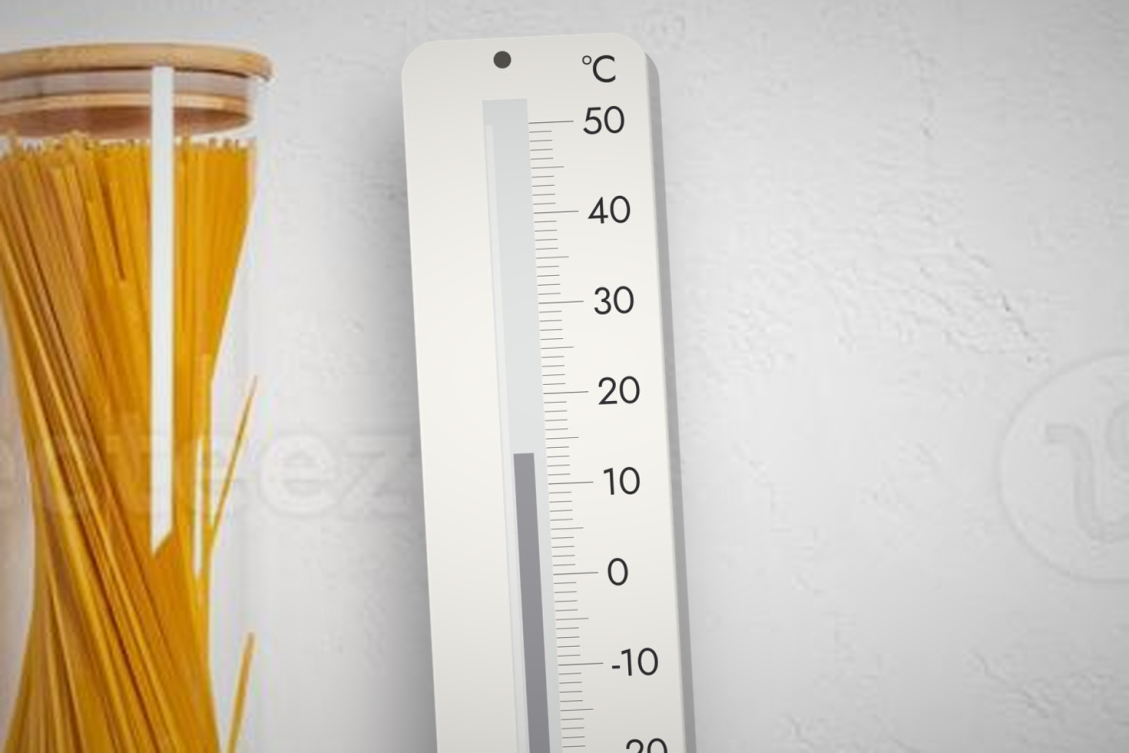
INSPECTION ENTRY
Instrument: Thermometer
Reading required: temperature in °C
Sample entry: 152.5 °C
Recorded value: 13.5 °C
